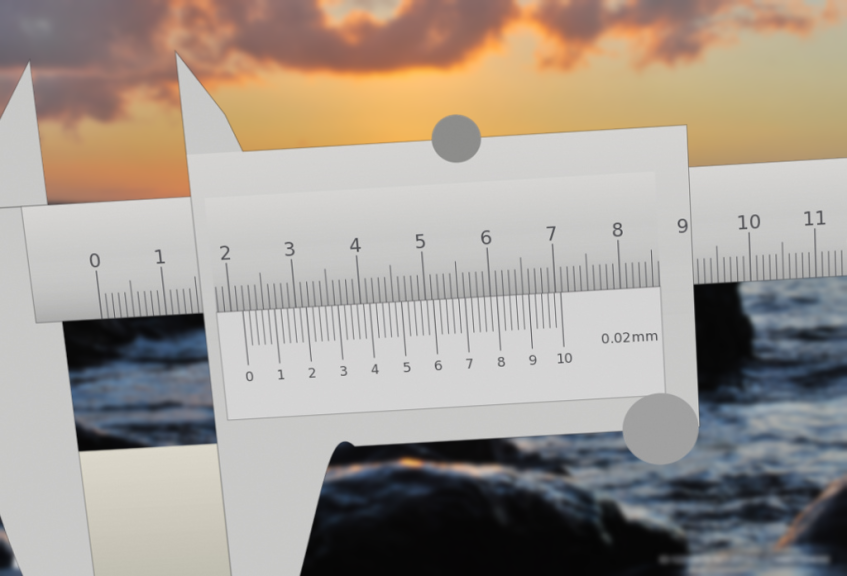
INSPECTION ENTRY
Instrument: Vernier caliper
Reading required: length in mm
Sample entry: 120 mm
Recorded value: 21.8 mm
